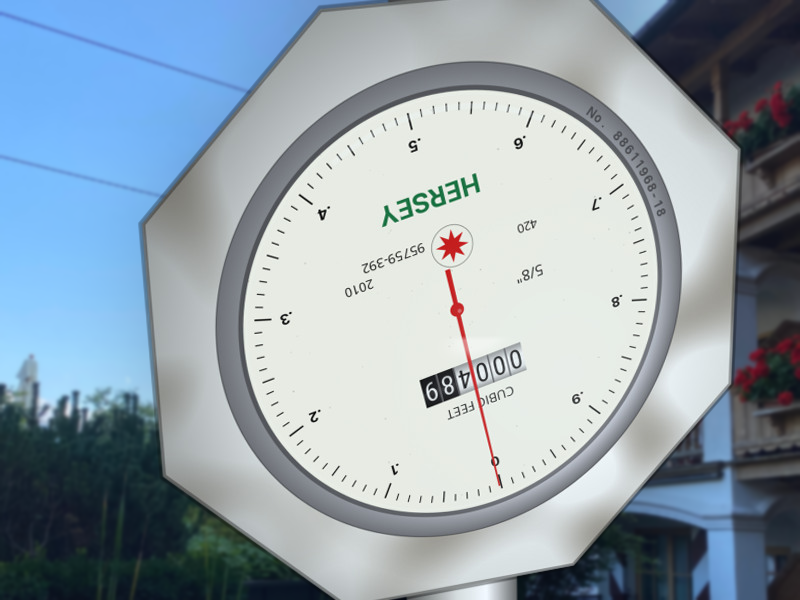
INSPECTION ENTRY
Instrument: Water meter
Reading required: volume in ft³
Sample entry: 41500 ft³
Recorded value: 489.00 ft³
